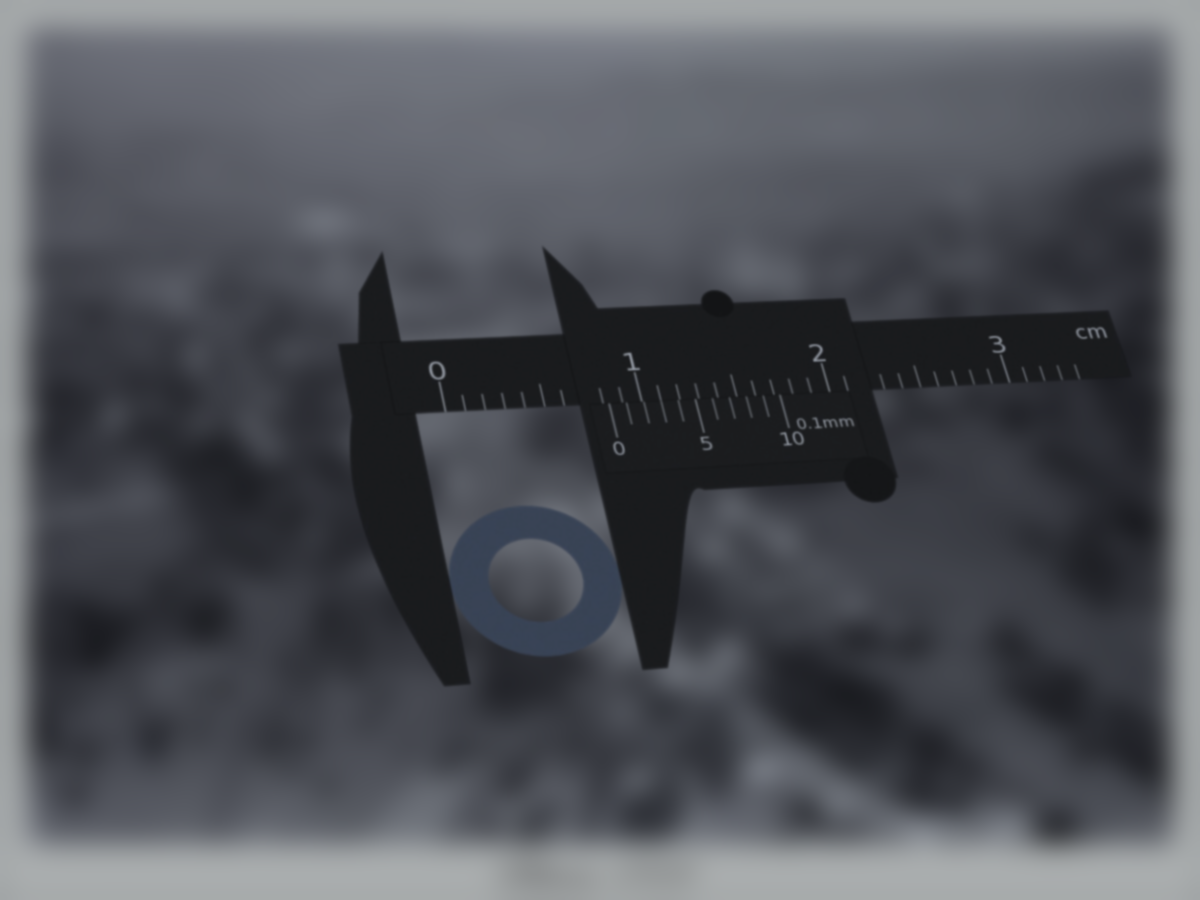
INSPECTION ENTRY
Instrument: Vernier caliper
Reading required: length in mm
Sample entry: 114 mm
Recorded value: 8.3 mm
